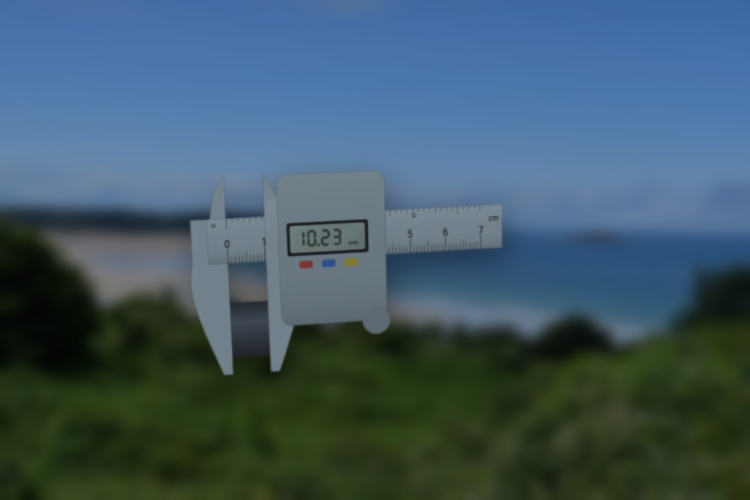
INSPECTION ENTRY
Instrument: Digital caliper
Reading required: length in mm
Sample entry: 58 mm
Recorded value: 10.23 mm
